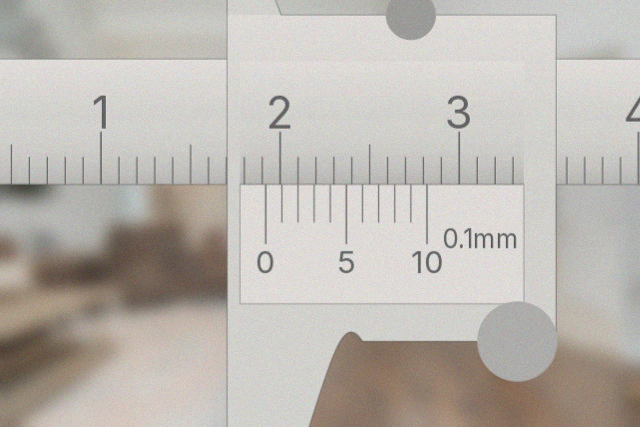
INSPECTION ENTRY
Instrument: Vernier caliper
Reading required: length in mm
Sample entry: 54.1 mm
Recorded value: 19.2 mm
